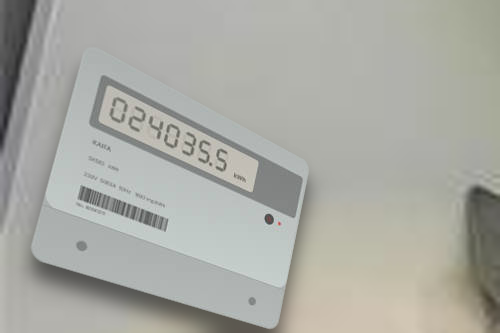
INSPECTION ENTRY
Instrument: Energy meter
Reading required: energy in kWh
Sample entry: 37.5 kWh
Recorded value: 24035.5 kWh
